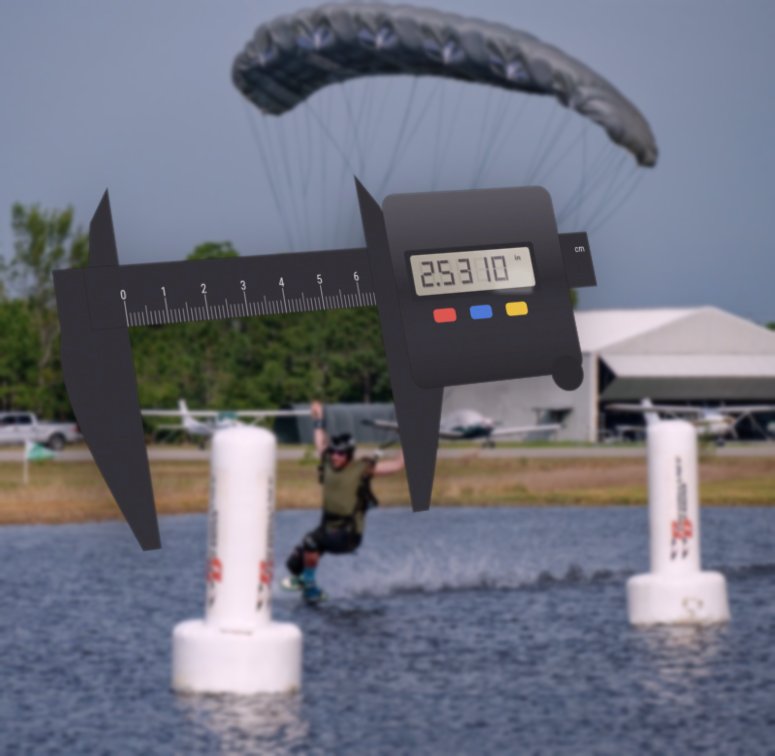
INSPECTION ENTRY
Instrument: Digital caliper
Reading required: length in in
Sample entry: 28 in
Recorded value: 2.5310 in
